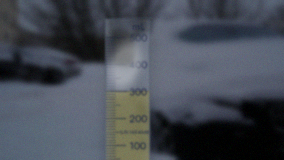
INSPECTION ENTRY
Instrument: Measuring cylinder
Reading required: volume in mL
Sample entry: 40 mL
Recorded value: 300 mL
